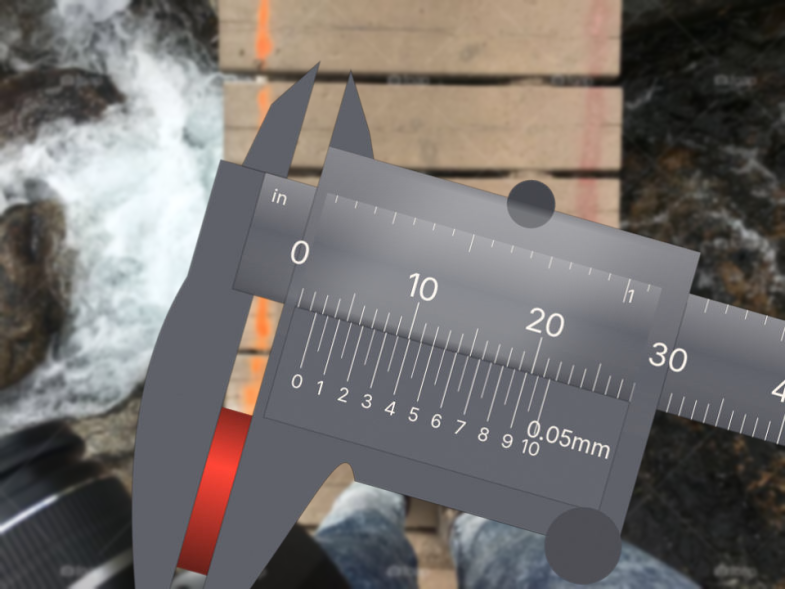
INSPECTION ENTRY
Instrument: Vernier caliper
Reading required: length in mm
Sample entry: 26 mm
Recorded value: 2.5 mm
